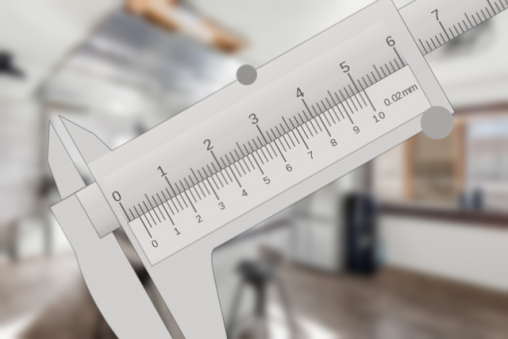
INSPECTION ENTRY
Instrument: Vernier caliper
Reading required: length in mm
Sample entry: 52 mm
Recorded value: 2.0 mm
